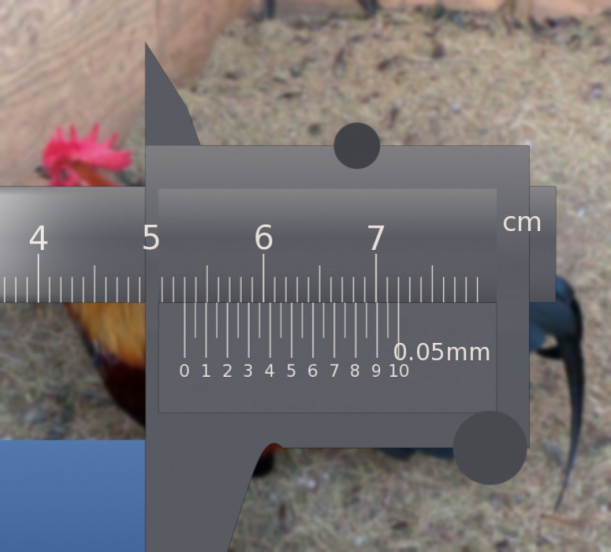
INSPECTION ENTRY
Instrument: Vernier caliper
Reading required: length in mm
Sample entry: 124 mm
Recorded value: 53.0 mm
